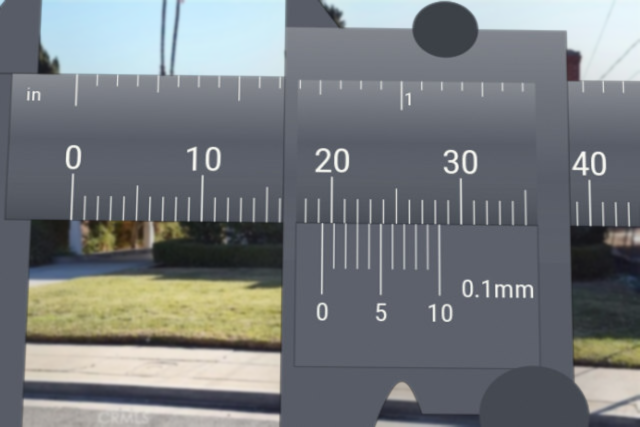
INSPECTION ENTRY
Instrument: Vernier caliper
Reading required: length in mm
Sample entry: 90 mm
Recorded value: 19.3 mm
